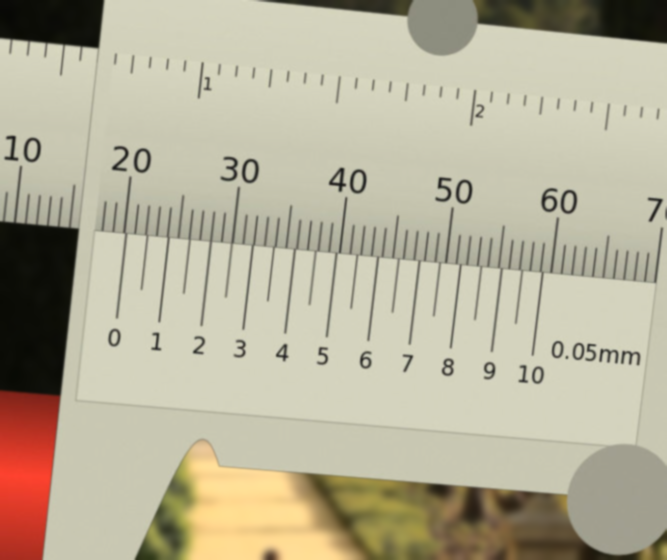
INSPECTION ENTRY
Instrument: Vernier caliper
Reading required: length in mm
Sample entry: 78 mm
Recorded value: 20.2 mm
